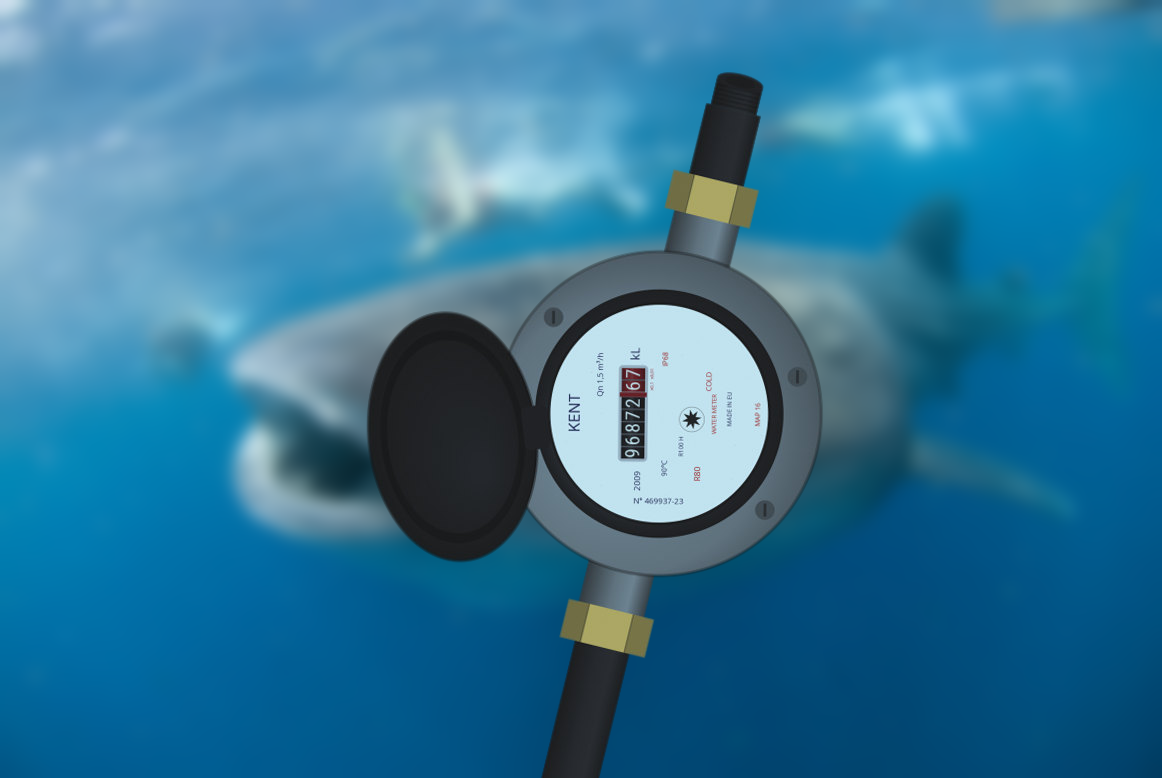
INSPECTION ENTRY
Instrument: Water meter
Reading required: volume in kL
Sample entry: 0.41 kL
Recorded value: 96872.67 kL
